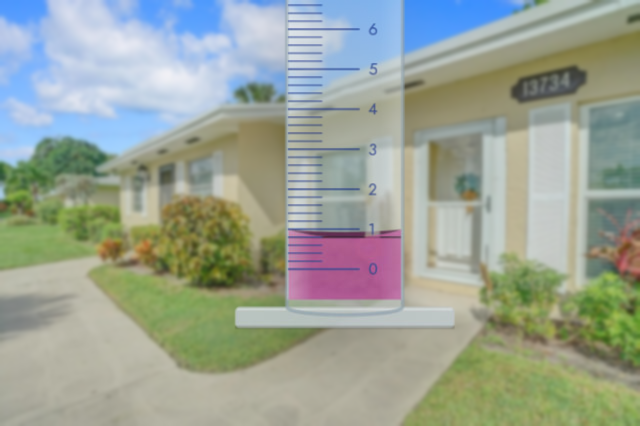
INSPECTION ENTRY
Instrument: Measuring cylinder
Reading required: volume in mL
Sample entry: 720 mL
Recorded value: 0.8 mL
